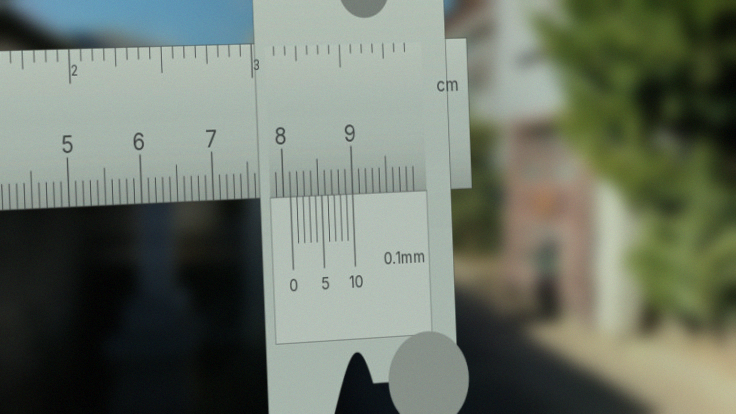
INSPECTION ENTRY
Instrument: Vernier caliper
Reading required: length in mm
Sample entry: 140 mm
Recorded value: 81.0 mm
